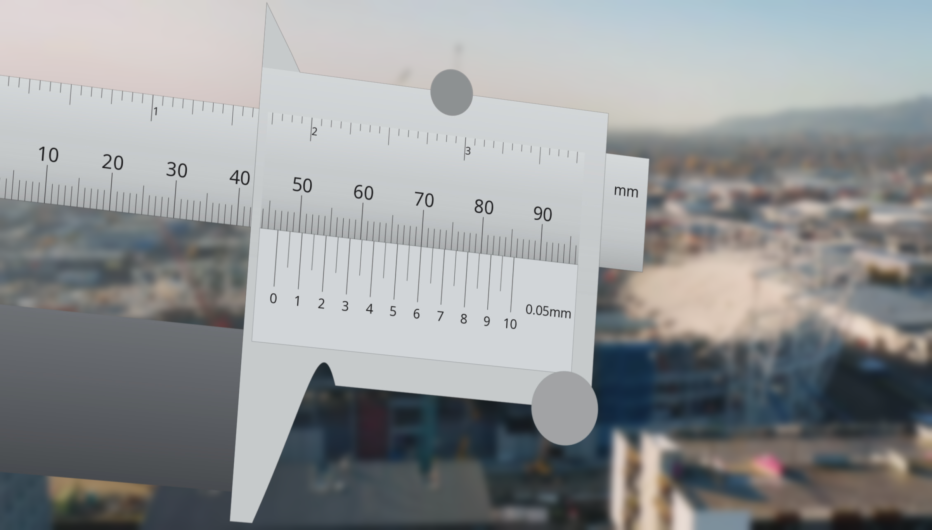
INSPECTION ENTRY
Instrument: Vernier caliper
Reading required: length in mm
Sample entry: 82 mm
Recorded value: 46.6 mm
